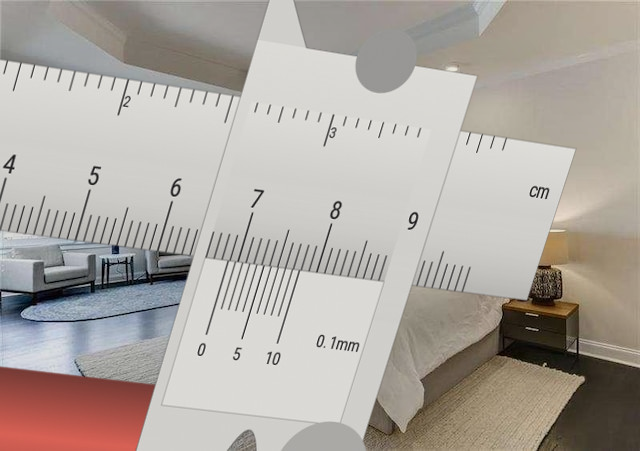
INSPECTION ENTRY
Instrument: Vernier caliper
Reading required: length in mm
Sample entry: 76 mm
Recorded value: 68.8 mm
